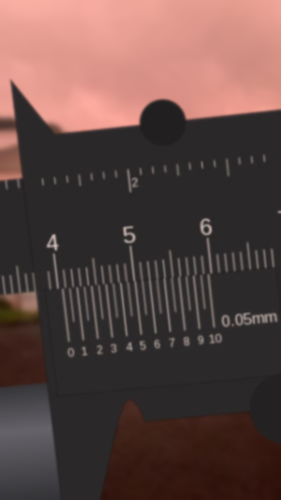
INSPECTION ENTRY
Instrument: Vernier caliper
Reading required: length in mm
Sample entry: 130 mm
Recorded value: 40.6 mm
